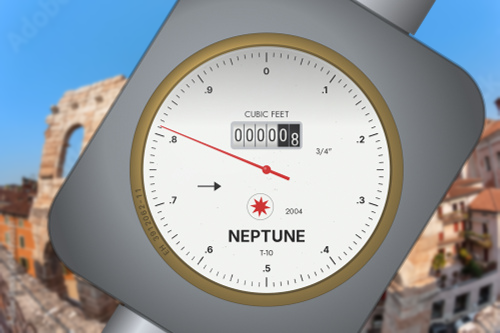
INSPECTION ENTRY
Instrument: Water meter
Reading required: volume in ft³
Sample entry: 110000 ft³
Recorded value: 7.81 ft³
